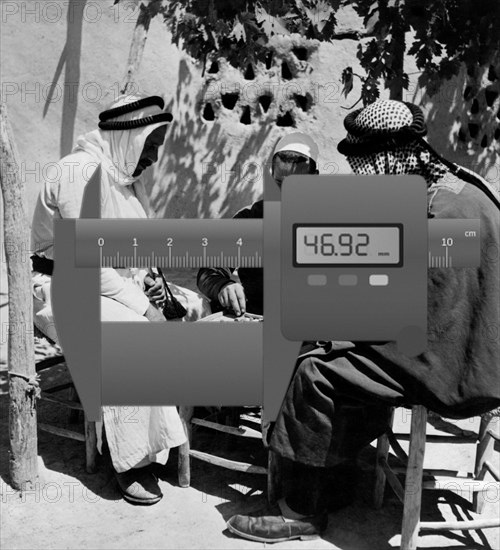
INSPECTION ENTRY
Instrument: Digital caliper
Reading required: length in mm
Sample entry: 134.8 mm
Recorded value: 46.92 mm
